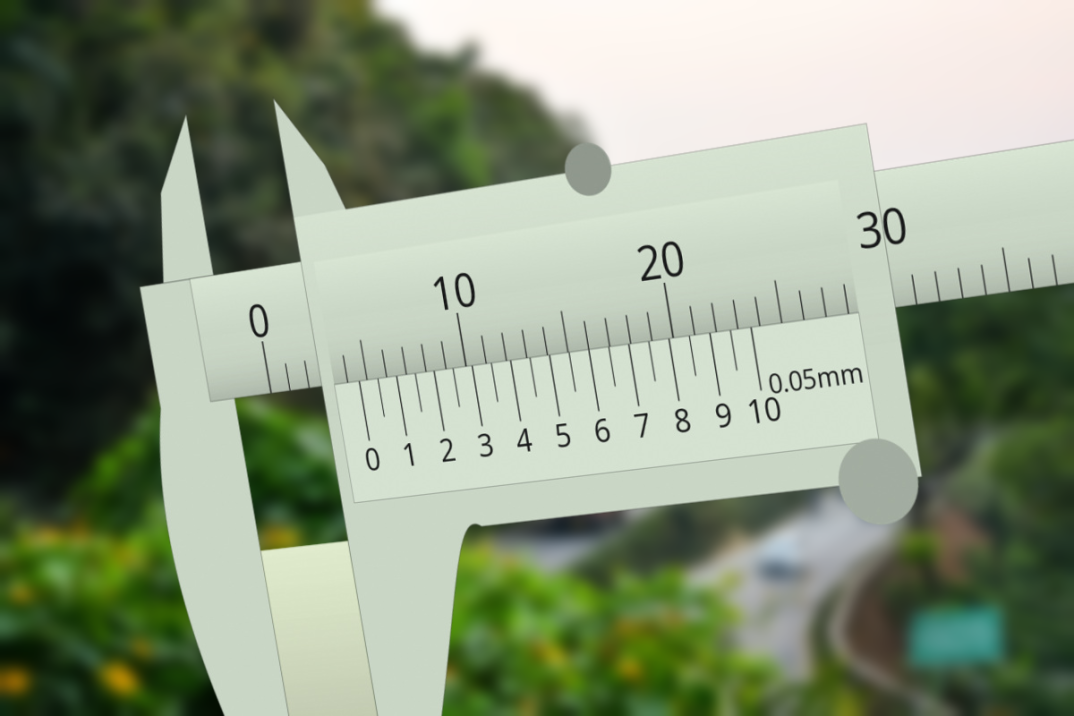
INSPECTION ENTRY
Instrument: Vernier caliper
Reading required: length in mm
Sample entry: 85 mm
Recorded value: 4.6 mm
